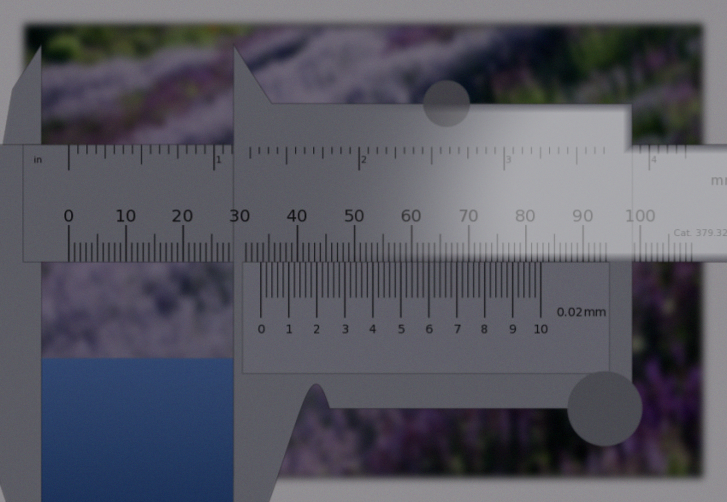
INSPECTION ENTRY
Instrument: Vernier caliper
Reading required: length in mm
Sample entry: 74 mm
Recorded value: 33.6 mm
